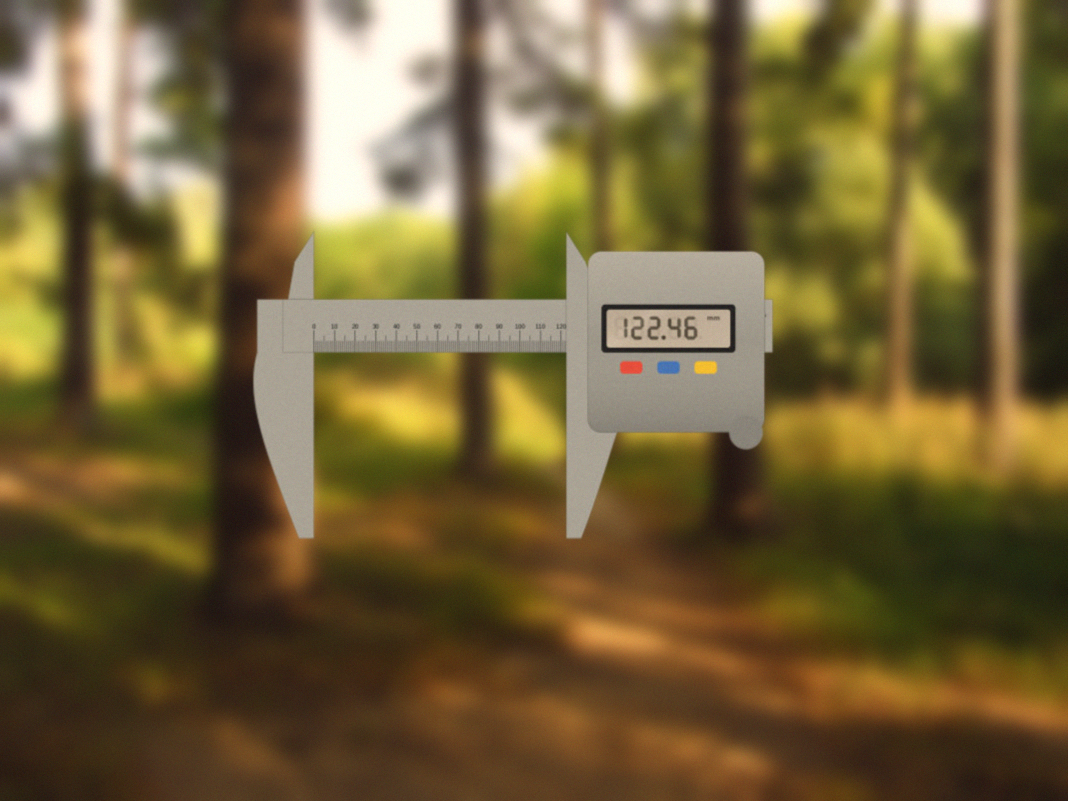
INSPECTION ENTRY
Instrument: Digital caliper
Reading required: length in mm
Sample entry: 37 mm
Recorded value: 122.46 mm
